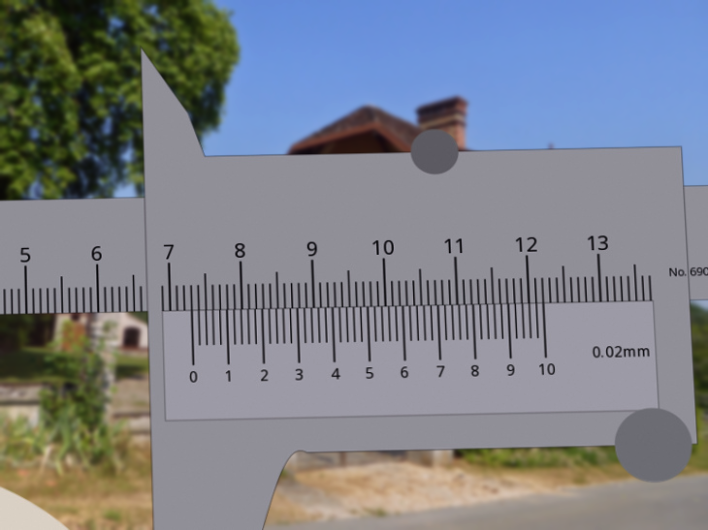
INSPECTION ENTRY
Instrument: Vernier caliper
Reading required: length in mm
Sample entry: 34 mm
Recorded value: 73.0 mm
